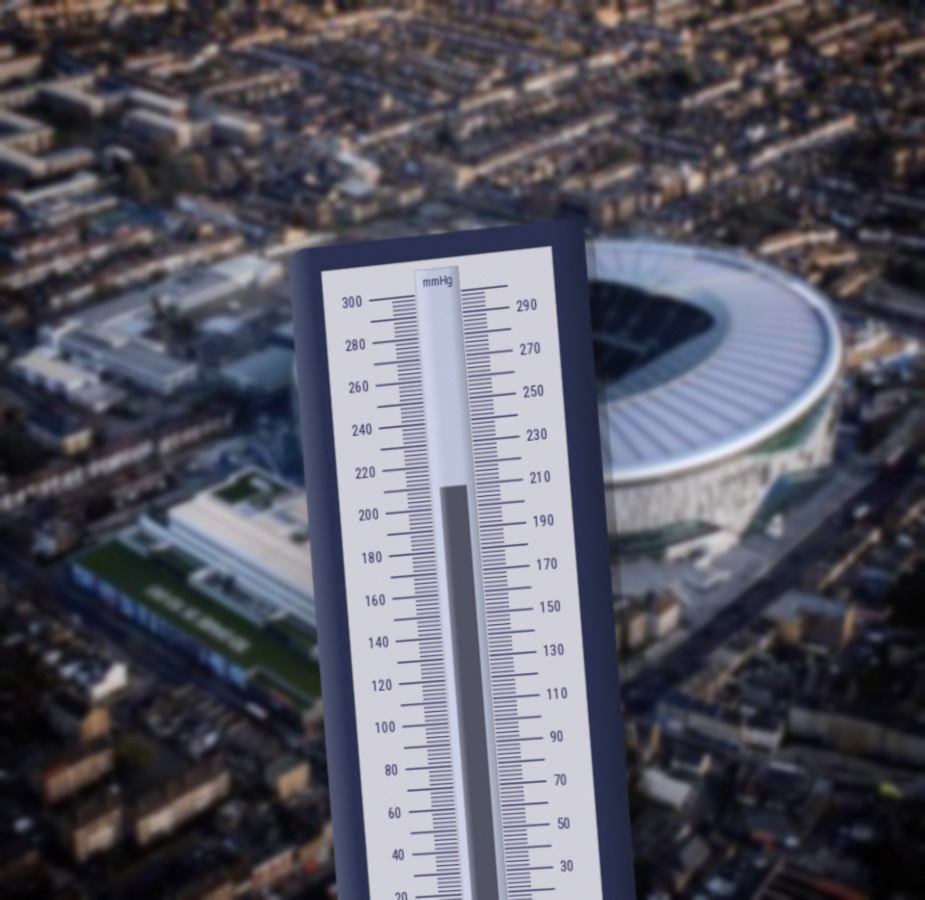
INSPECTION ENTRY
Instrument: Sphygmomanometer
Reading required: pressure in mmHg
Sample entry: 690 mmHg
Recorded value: 210 mmHg
